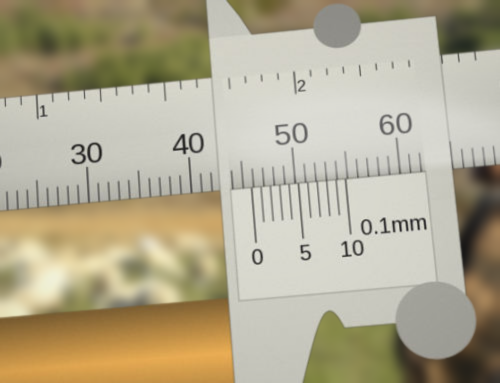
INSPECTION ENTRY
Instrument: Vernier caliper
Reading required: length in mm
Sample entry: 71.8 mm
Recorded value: 45.8 mm
